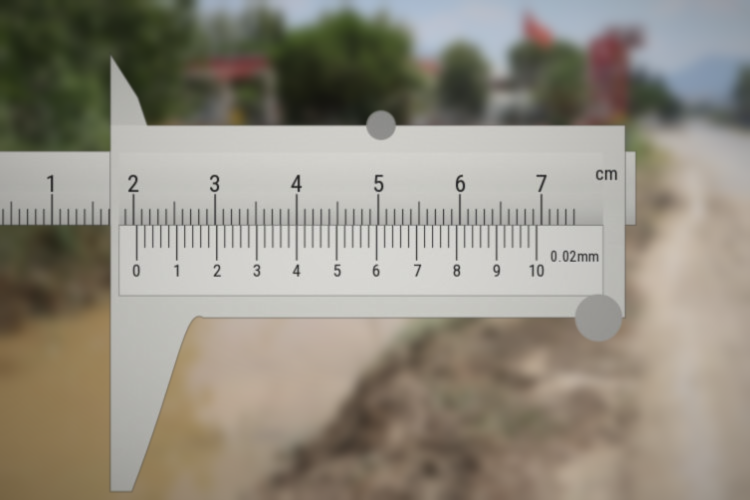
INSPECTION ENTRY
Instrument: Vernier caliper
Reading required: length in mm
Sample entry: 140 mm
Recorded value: 20.4 mm
